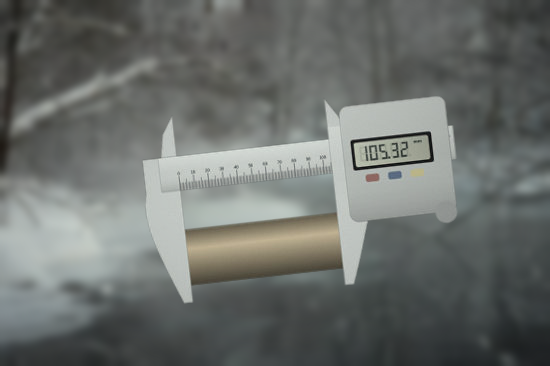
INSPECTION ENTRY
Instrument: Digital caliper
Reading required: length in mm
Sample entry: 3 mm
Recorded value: 105.32 mm
